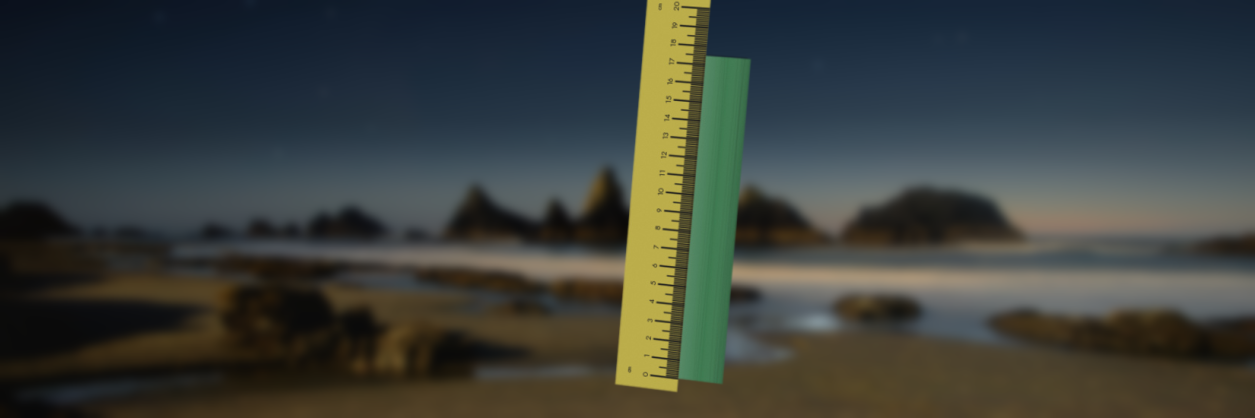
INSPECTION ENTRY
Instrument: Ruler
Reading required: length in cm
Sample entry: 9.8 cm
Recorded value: 17.5 cm
